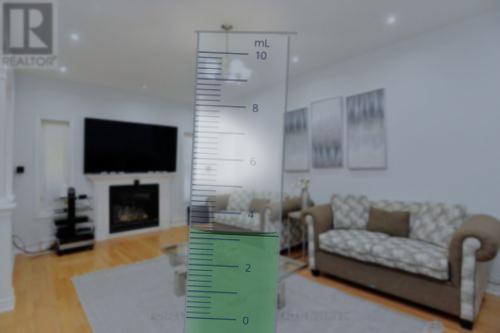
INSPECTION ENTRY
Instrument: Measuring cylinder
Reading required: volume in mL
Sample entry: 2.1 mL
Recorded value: 3.2 mL
